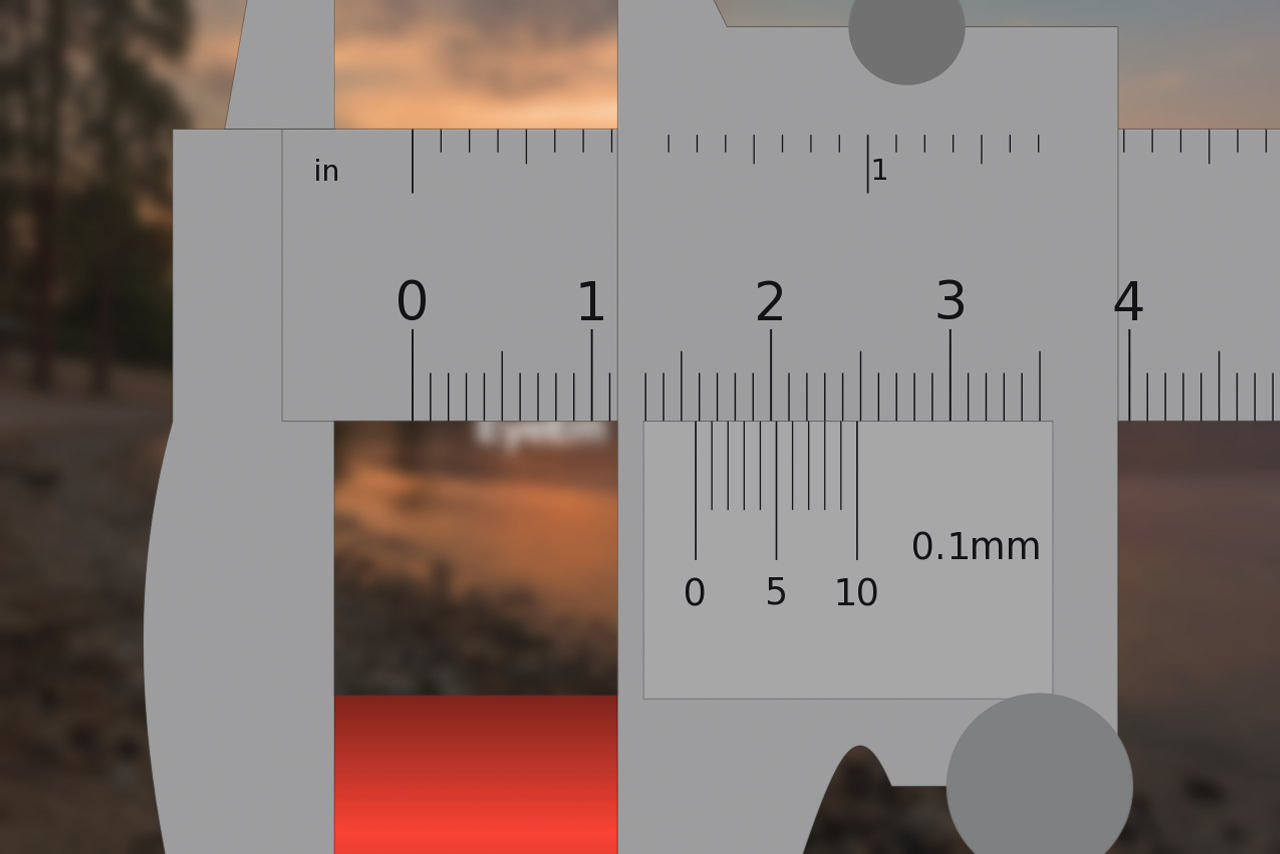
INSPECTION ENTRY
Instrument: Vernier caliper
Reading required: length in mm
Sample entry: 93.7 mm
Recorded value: 15.8 mm
